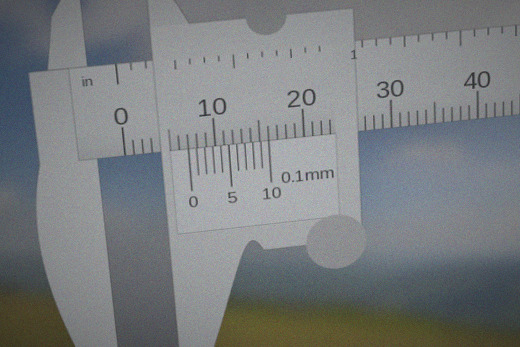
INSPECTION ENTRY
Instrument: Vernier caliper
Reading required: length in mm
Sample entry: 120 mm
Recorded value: 7.0 mm
